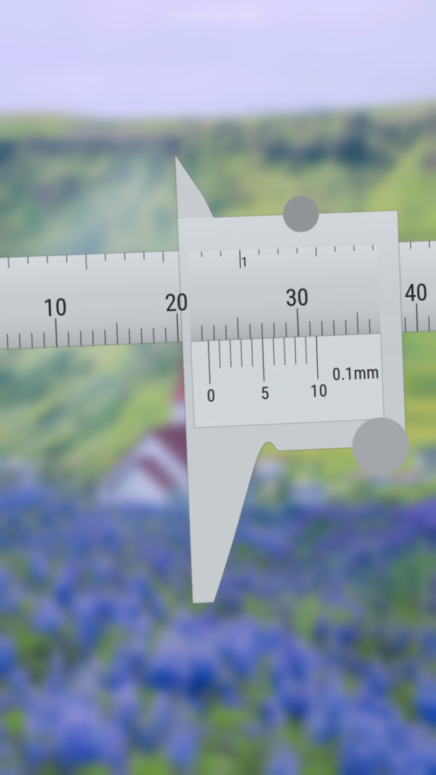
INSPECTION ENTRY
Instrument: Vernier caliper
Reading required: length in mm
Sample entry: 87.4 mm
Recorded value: 22.5 mm
